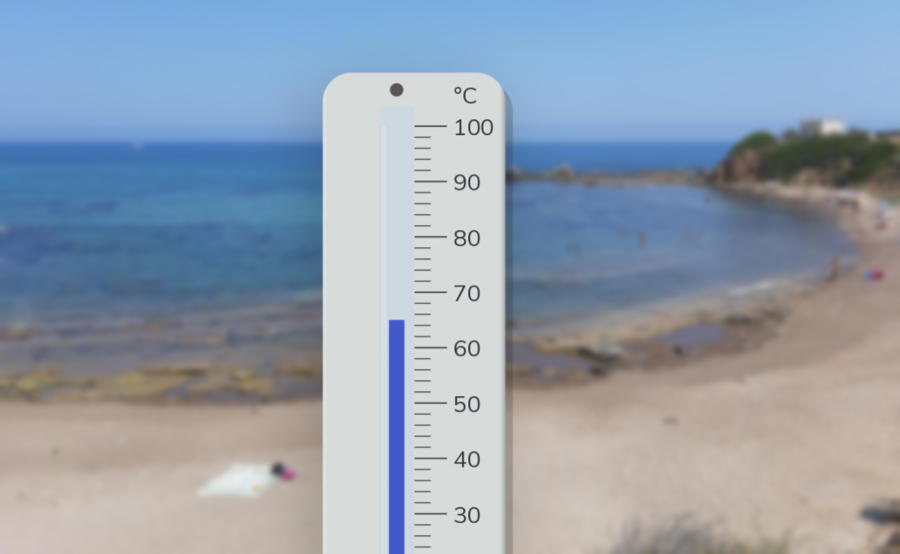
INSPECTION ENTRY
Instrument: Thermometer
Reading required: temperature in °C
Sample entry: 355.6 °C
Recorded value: 65 °C
